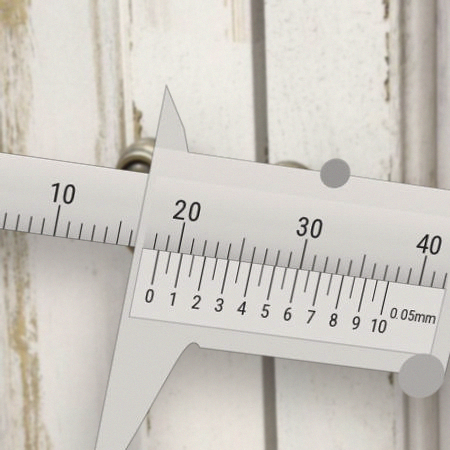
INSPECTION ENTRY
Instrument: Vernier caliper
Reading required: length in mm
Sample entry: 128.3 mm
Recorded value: 18.4 mm
